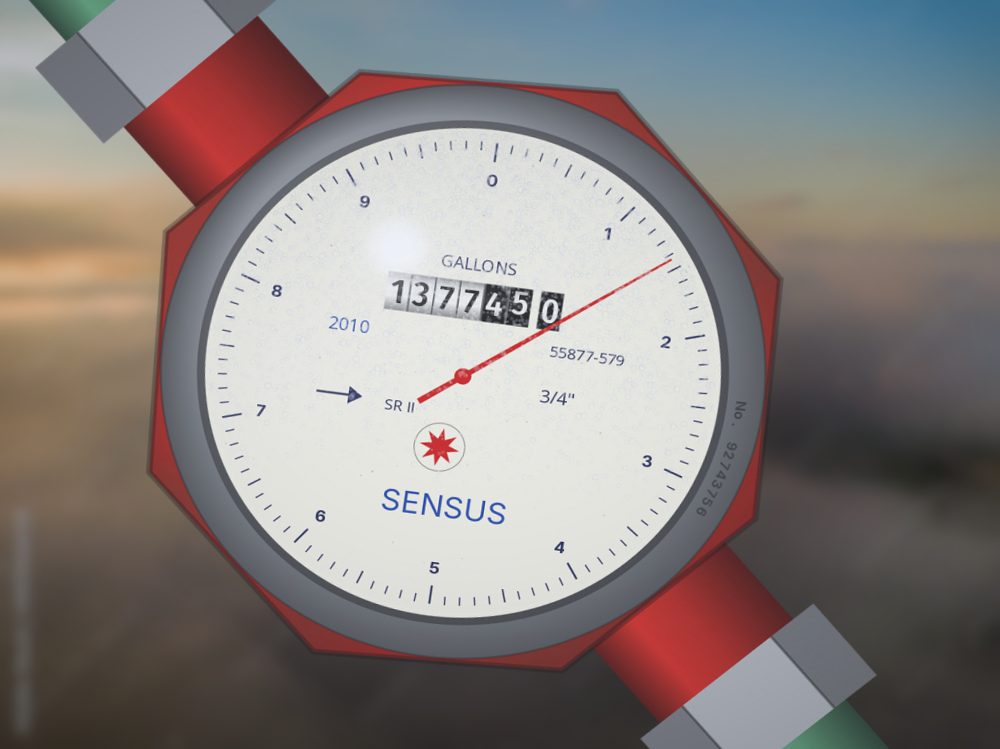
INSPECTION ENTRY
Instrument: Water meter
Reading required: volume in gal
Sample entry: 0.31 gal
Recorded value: 1377451.4 gal
